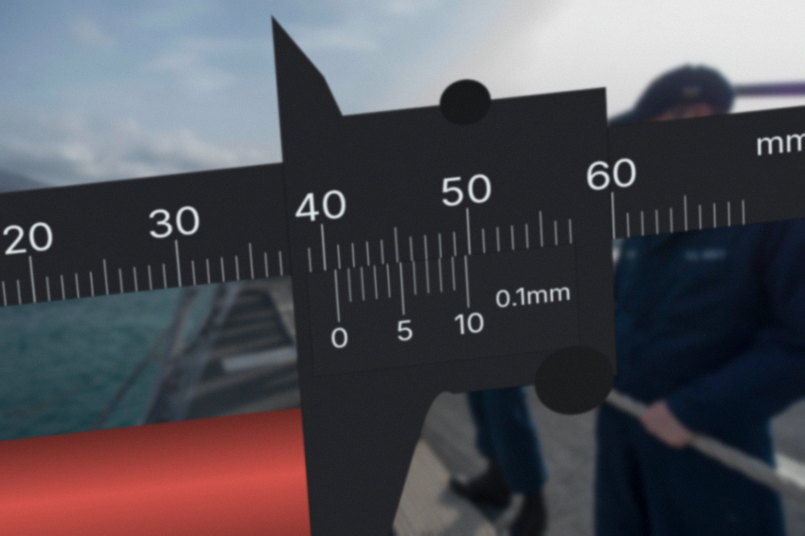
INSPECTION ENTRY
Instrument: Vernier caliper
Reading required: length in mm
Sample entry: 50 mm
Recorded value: 40.7 mm
